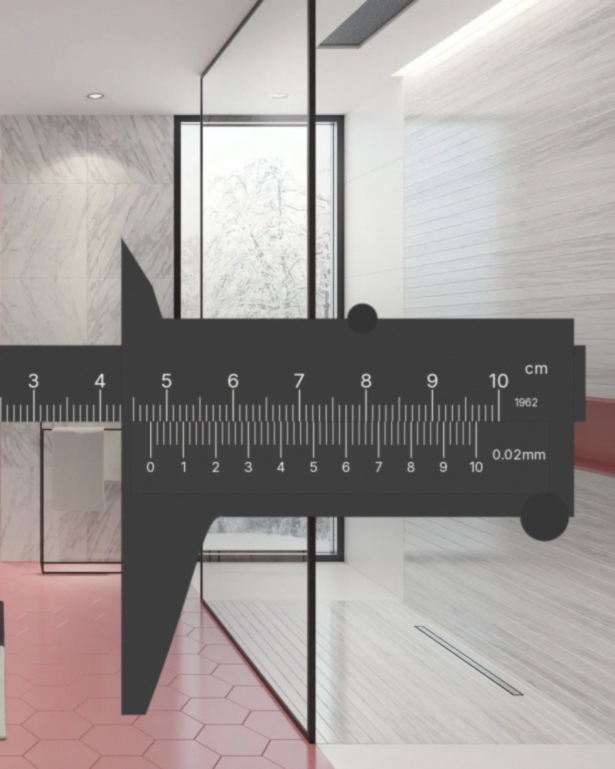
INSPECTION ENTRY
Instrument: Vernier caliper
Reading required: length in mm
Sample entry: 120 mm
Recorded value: 47.6 mm
